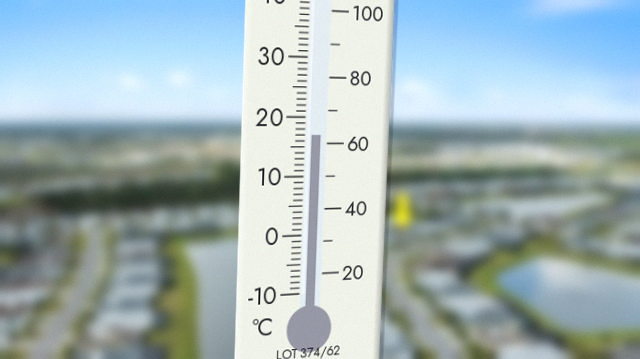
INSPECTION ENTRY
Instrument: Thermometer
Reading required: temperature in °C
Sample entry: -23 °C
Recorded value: 17 °C
